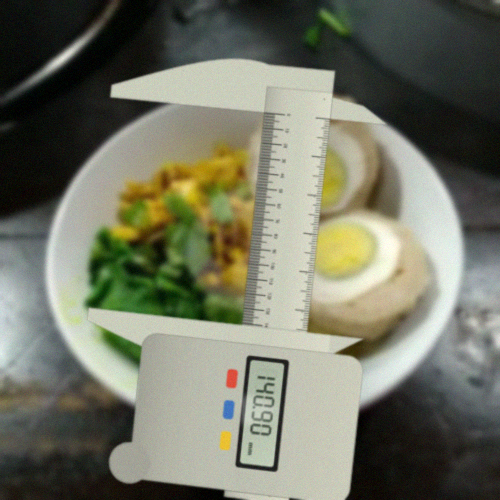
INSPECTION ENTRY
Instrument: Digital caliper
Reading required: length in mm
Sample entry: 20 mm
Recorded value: 140.90 mm
